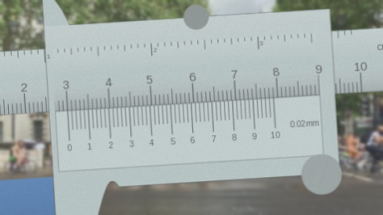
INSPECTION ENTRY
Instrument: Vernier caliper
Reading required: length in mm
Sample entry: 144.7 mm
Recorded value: 30.0 mm
